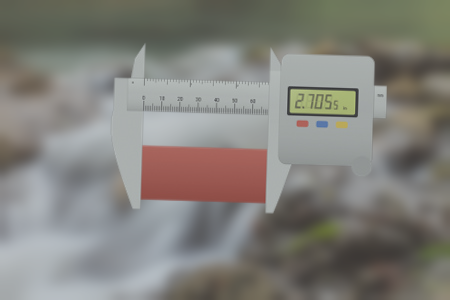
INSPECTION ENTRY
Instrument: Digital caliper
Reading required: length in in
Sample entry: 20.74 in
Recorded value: 2.7055 in
